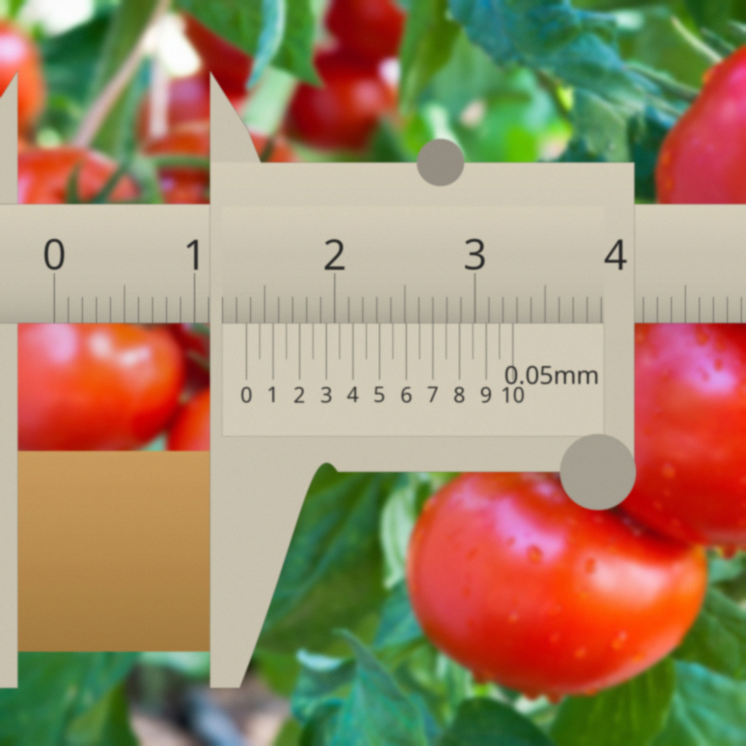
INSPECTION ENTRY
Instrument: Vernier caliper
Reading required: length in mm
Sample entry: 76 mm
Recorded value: 13.7 mm
